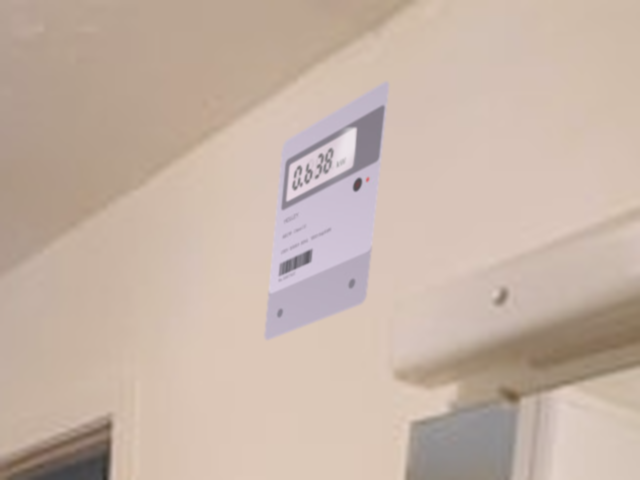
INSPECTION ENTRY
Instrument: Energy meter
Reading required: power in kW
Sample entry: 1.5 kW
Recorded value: 0.638 kW
